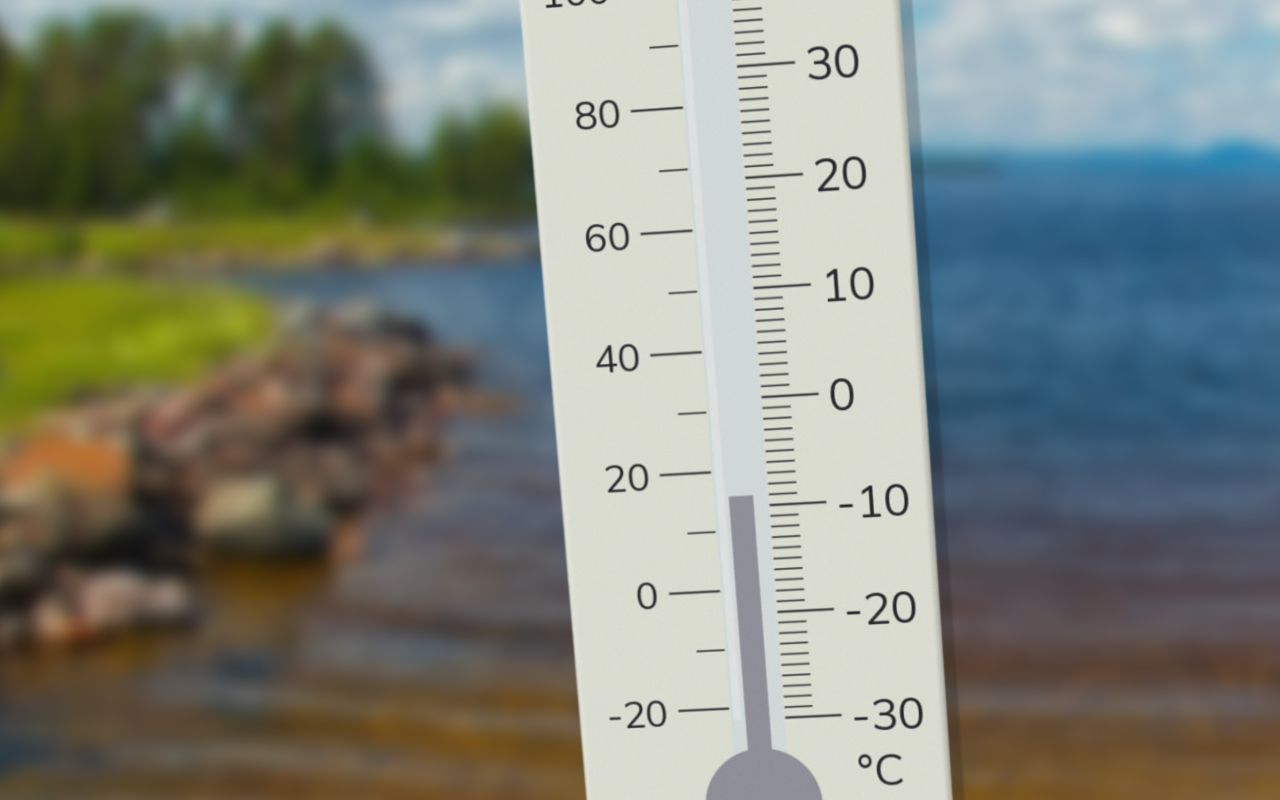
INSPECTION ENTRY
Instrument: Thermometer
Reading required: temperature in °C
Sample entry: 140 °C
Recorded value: -9 °C
